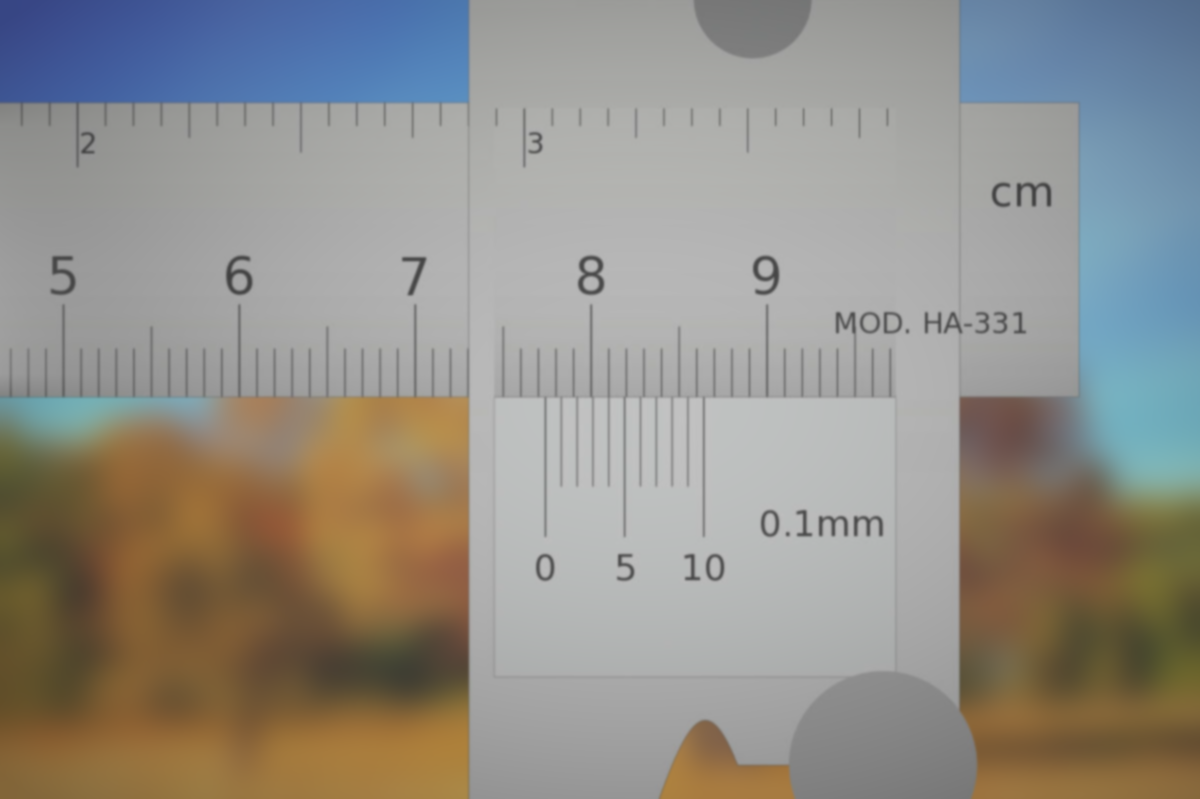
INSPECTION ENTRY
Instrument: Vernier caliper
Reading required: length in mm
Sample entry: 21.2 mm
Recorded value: 77.4 mm
